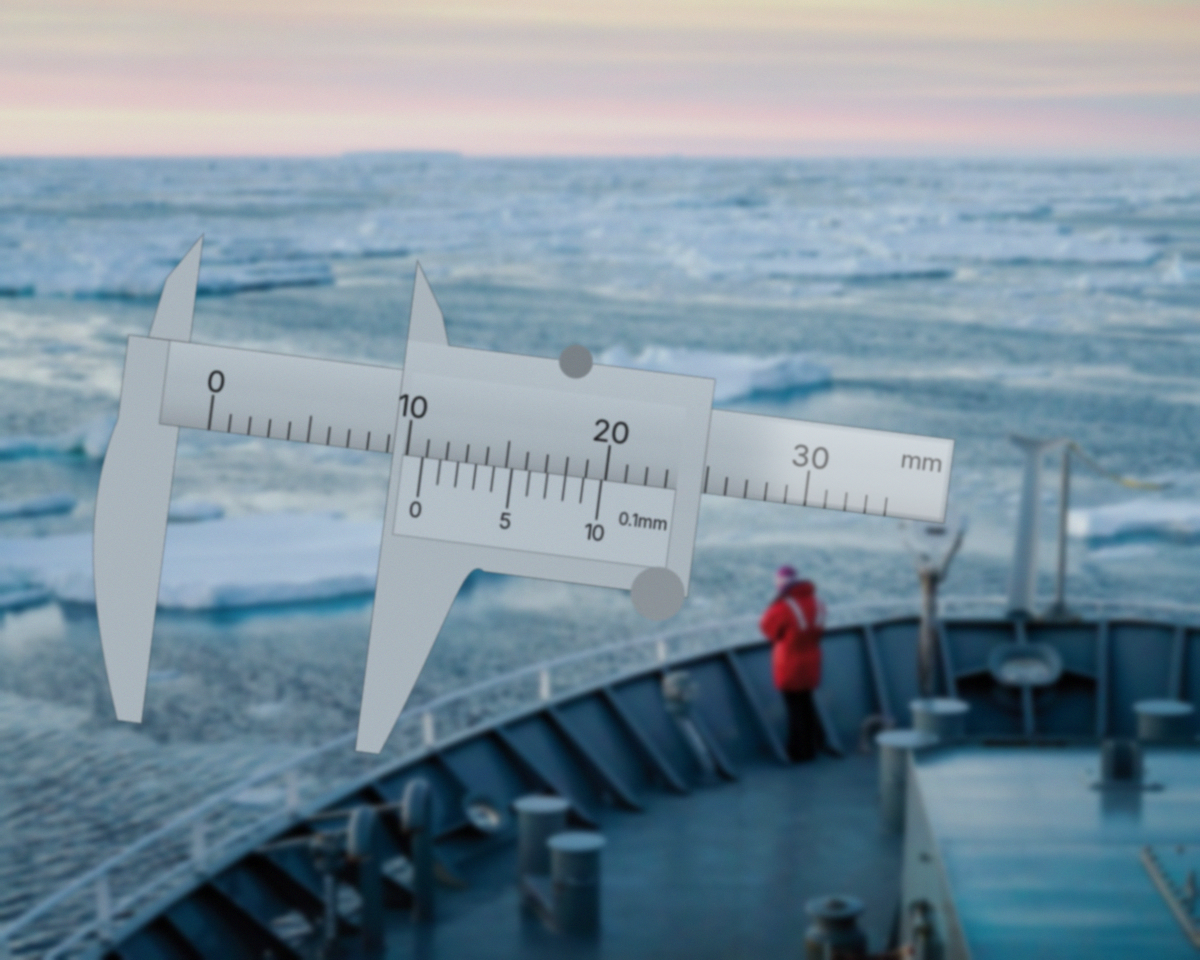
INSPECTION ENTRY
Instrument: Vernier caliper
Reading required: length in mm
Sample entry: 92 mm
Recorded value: 10.8 mm
